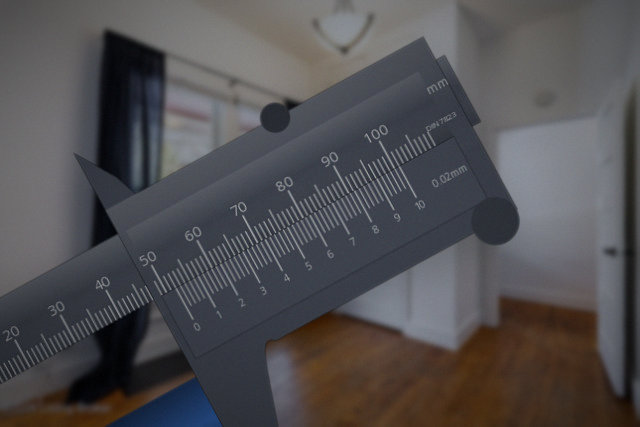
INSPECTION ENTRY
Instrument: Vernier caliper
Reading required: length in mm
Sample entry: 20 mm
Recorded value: 52.0 mm
